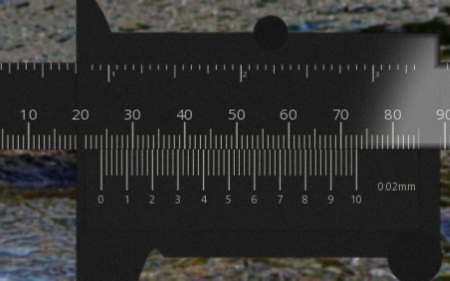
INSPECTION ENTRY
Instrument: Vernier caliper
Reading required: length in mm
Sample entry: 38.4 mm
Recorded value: 24.0 mm
